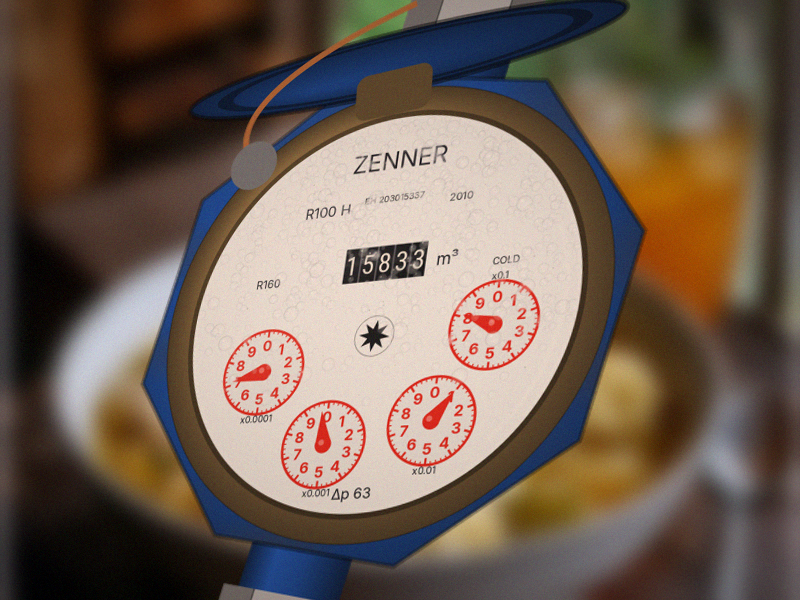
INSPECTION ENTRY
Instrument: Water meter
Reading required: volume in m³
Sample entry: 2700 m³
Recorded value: 15833.8097 m³
